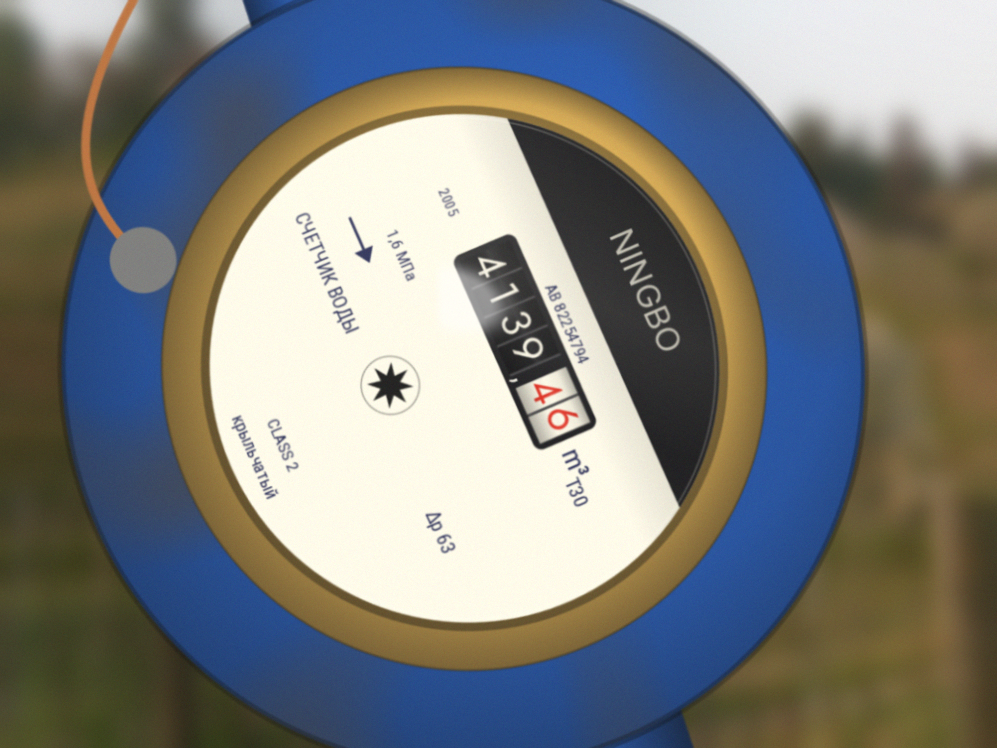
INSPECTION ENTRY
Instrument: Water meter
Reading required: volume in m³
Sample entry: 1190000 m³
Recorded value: 4139.46 m³
